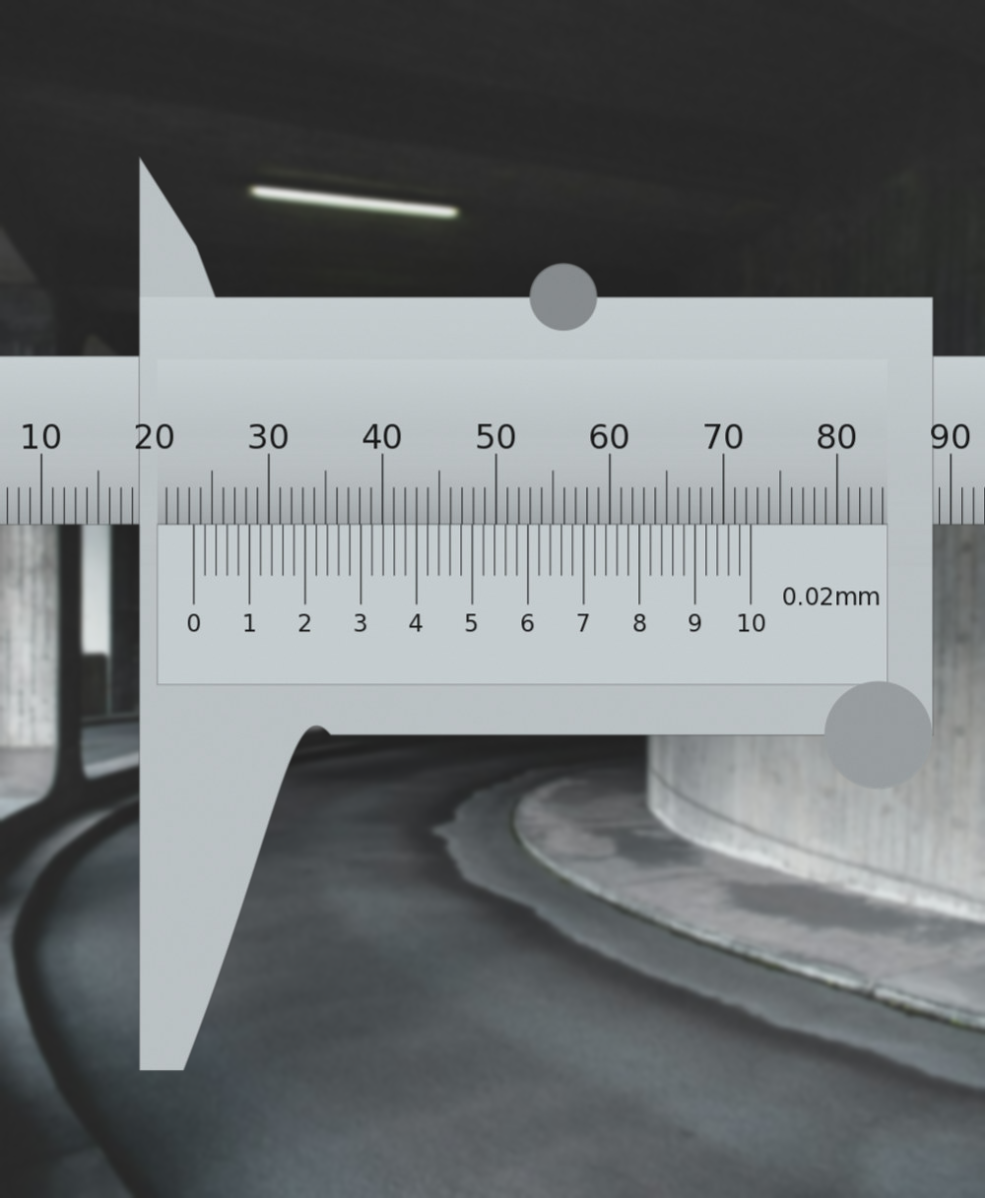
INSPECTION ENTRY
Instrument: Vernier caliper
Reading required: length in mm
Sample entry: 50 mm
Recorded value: 23.4 mm
